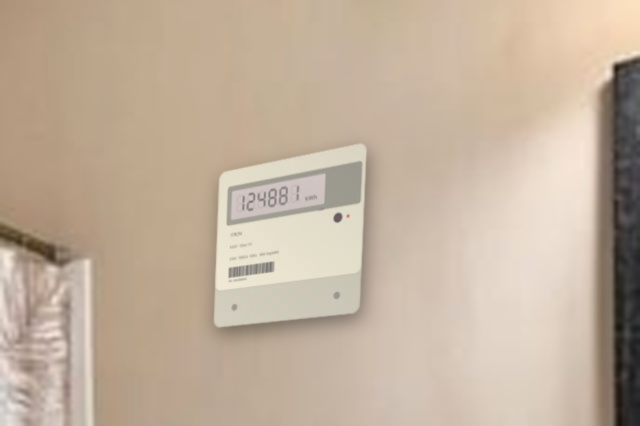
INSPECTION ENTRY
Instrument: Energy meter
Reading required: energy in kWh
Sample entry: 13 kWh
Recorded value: 124881 kWh
